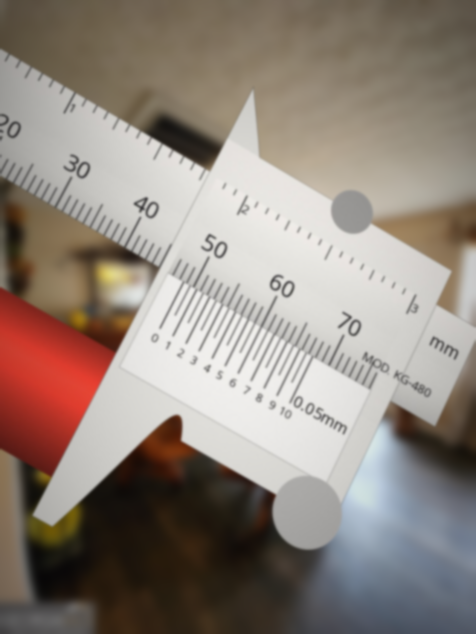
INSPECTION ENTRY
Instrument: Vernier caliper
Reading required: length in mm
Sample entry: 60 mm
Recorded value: 48.6 mm
